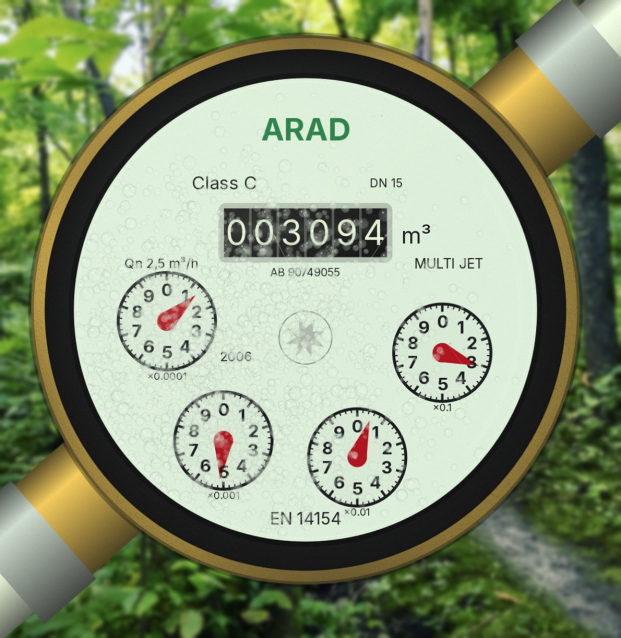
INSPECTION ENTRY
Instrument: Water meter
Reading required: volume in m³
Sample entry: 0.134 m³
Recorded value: 3094.3051 m³
